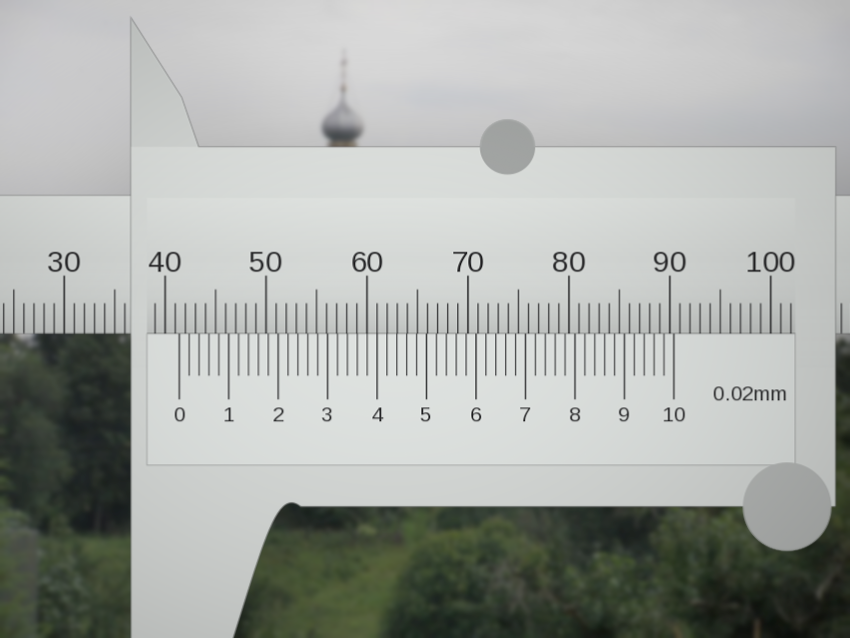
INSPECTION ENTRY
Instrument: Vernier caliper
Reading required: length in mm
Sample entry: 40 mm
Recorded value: 41.4 mm
